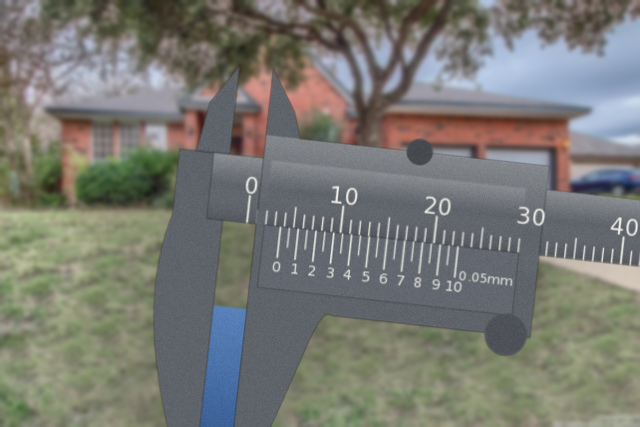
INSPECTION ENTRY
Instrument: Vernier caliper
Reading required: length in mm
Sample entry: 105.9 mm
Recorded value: 3.6 mm
